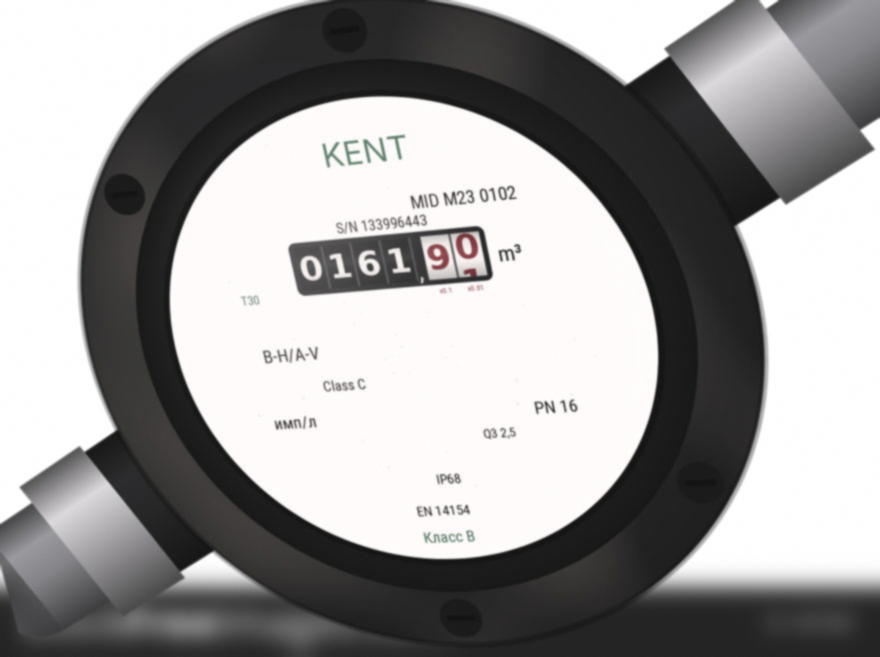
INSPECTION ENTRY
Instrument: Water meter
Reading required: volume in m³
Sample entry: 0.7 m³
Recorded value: 161.90 m³
